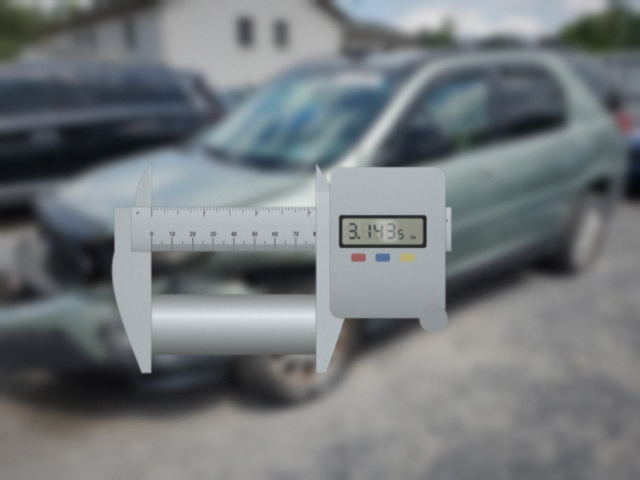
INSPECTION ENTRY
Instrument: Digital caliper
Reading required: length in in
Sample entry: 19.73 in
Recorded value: 3.1435 in
